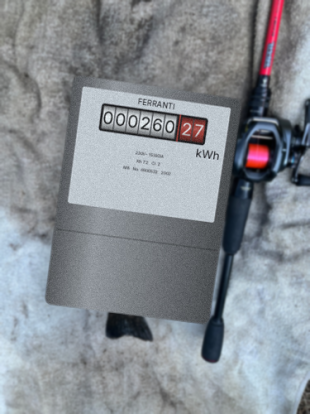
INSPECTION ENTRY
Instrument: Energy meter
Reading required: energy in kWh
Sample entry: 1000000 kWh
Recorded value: 260.27 kWh
